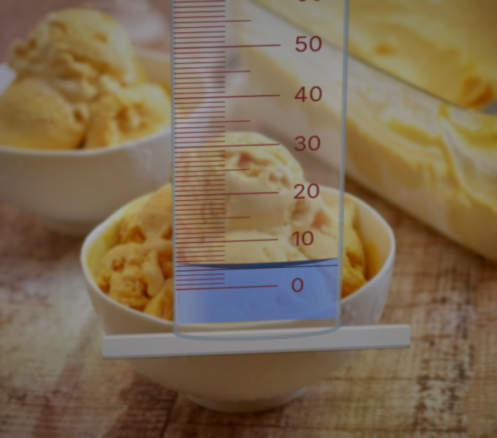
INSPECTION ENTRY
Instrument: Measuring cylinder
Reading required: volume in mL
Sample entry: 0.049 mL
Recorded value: 4 mL
